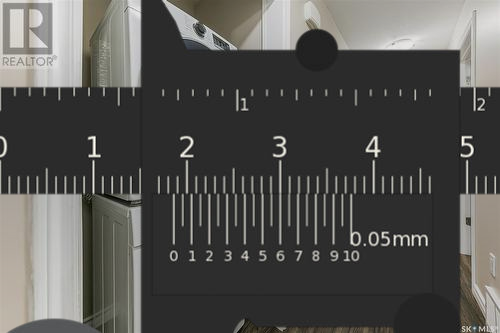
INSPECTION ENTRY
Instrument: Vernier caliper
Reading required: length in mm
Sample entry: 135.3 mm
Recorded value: 18.6 mm
